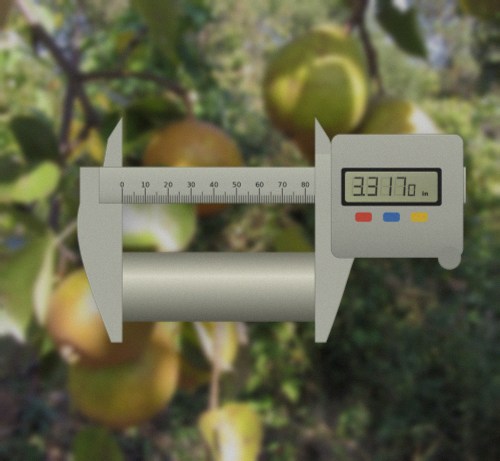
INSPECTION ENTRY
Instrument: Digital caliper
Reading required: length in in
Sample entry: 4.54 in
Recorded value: 3.3170 in
